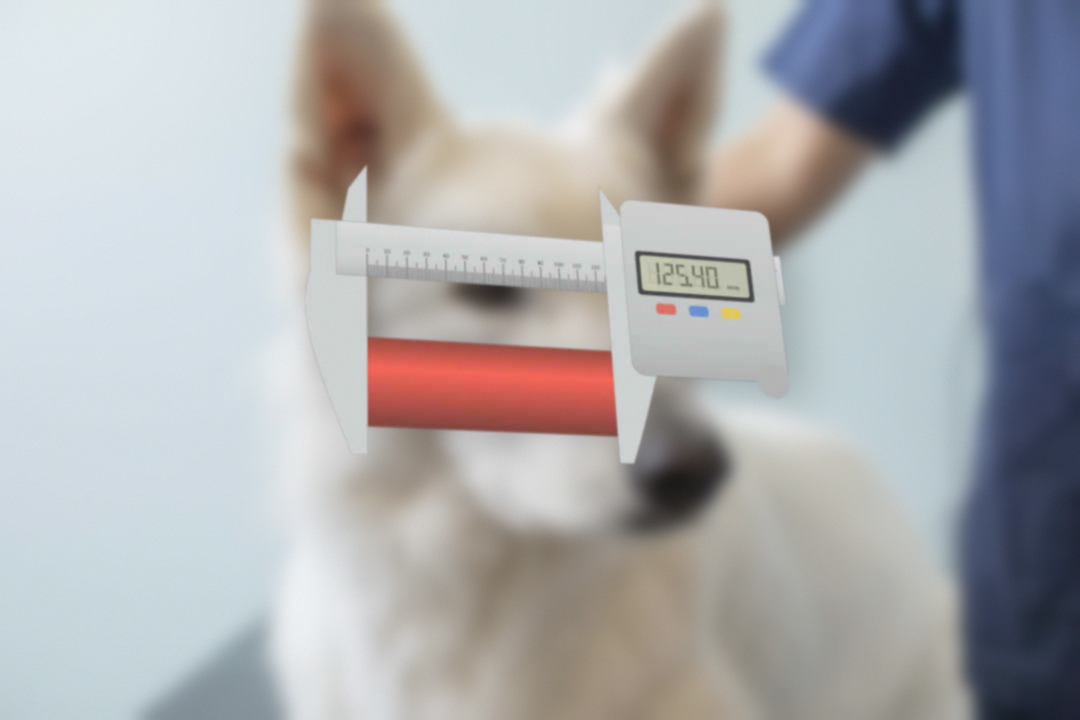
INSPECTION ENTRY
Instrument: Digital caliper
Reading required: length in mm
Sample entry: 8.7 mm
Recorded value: 125.40 mm
